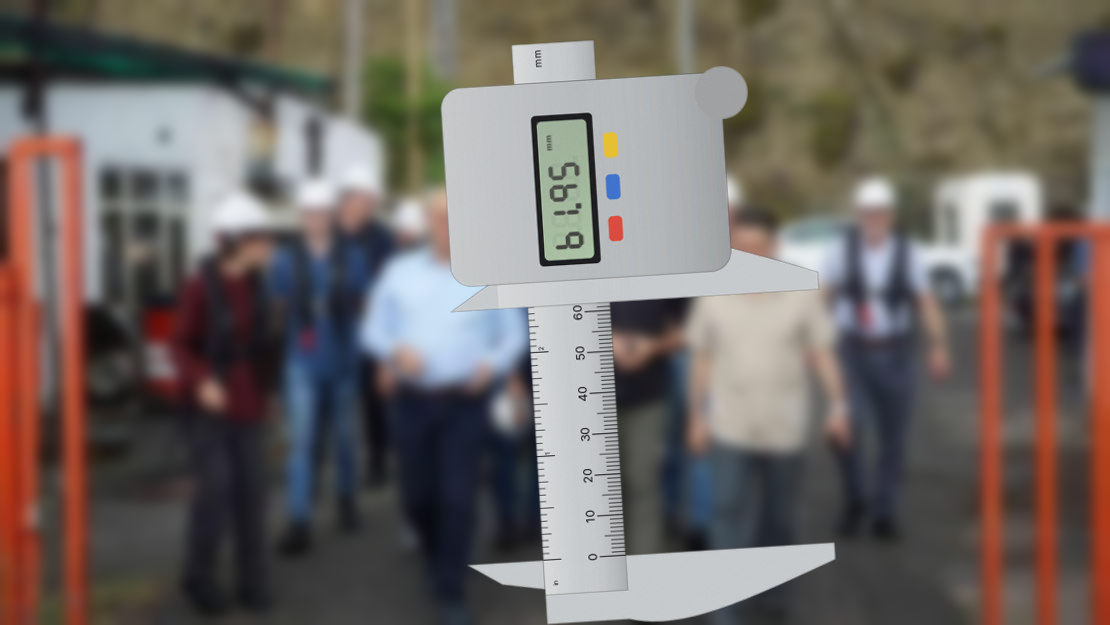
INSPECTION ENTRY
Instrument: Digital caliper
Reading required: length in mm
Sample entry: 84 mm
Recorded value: 61.95 mm
